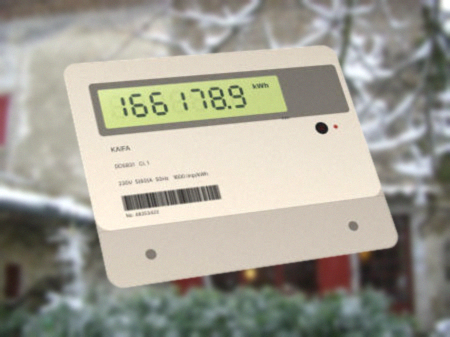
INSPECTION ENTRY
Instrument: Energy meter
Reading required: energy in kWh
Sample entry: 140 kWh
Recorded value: 166178.9 kWh
